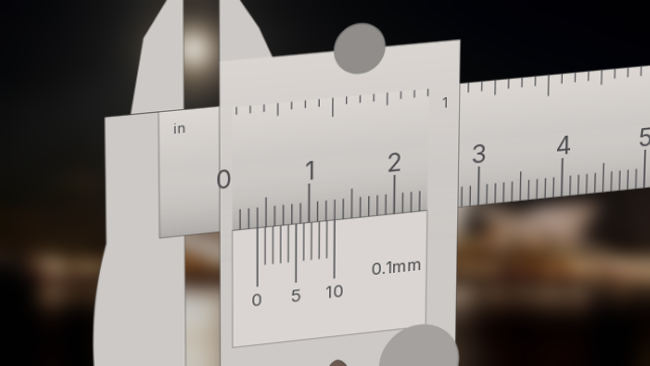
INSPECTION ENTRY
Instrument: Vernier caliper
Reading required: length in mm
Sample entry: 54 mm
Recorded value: 4.0 mm
